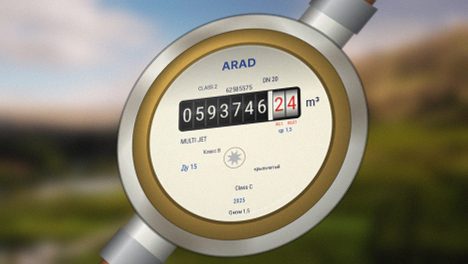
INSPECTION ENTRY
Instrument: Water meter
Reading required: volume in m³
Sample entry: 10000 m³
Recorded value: 593746.24 m³
